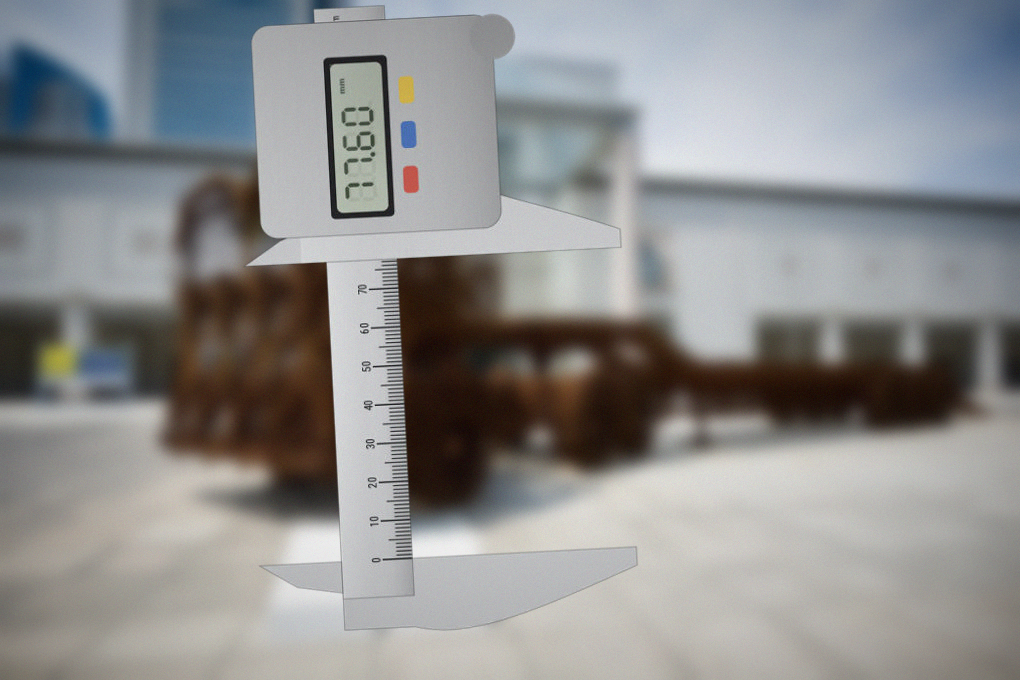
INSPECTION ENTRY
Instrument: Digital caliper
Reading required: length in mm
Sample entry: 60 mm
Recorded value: 77.60 mm
